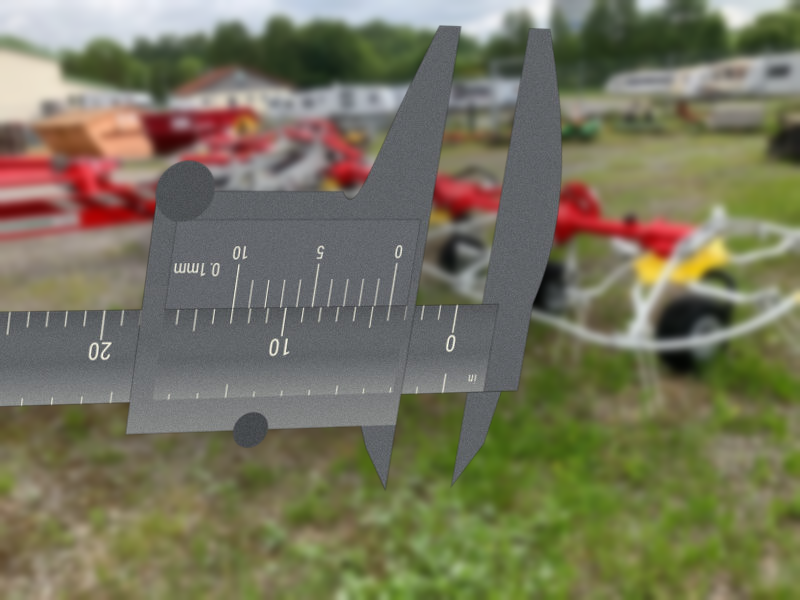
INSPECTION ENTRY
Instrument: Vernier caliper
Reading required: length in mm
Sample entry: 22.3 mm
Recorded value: 4.0 mm
